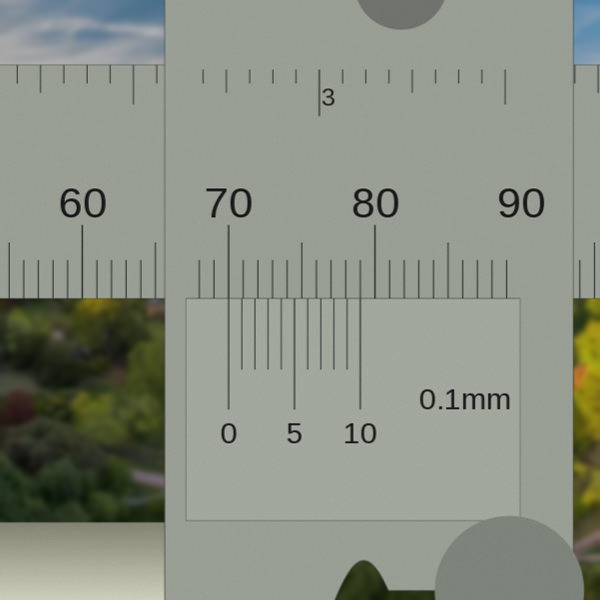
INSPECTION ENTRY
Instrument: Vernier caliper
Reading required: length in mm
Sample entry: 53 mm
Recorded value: 70.0 mm
